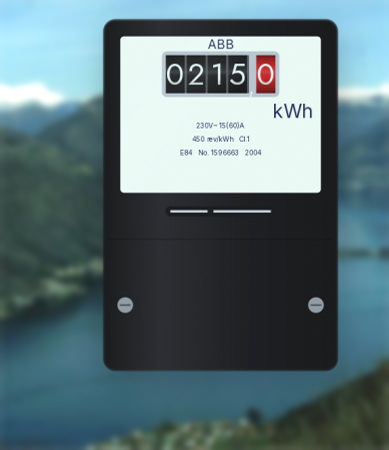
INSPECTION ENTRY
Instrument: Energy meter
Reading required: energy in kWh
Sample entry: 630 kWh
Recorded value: 215.0 kWh
